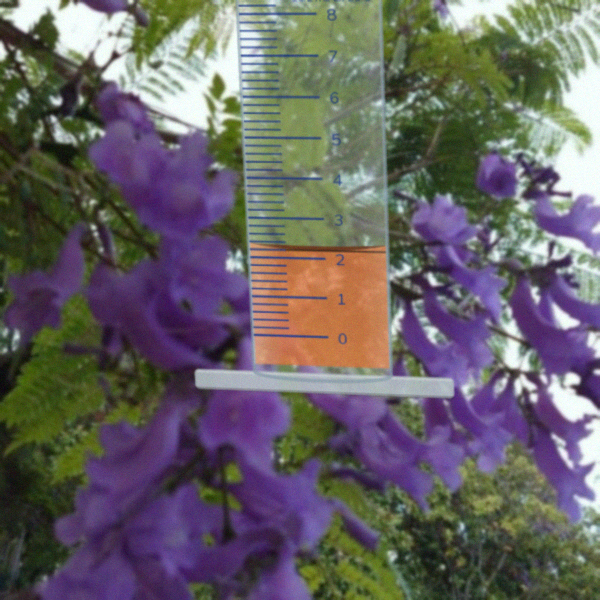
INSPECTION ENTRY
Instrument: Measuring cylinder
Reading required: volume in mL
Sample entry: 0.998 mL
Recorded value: 2.2 mL
